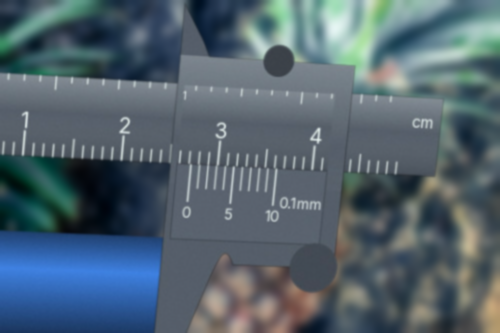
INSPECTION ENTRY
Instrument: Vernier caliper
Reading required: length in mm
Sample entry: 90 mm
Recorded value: 27.2 mm
